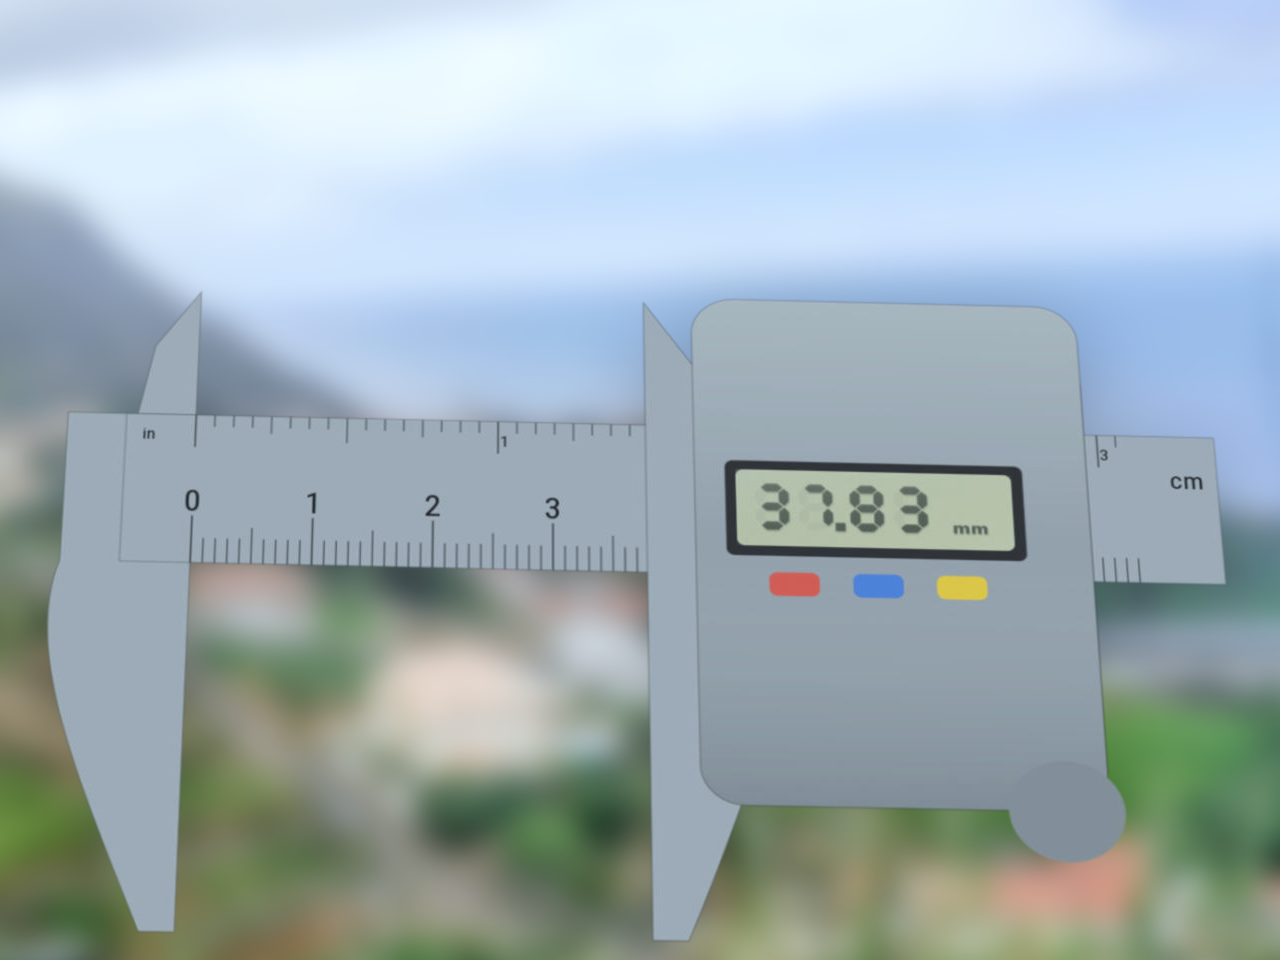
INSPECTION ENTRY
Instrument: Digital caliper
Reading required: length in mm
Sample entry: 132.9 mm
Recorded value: 37.83 mm
